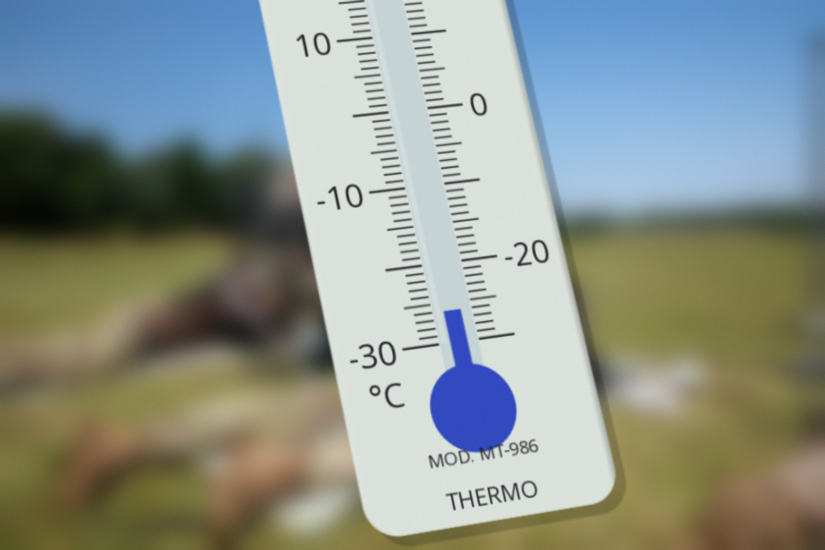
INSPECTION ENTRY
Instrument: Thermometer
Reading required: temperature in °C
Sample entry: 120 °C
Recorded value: -26 °C
